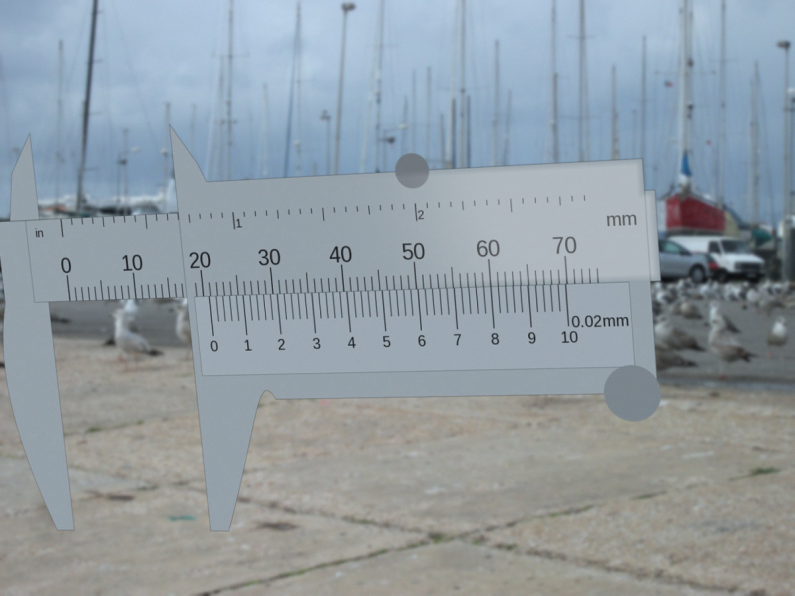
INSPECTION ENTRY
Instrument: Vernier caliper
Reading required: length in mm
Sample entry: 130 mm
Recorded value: 20.8 mm
